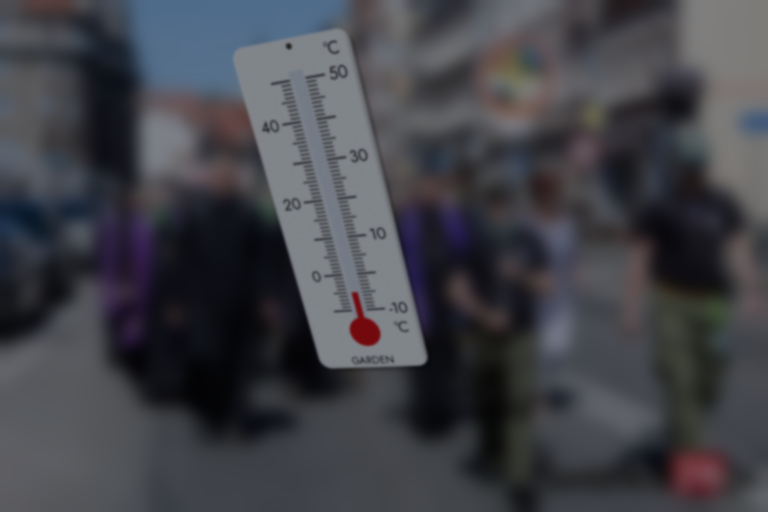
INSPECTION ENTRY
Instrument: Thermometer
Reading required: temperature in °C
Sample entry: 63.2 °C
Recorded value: -5 °C
